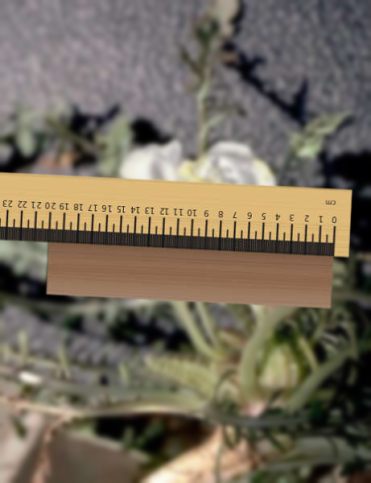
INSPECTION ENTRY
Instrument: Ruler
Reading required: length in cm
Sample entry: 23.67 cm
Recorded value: 20 cm
